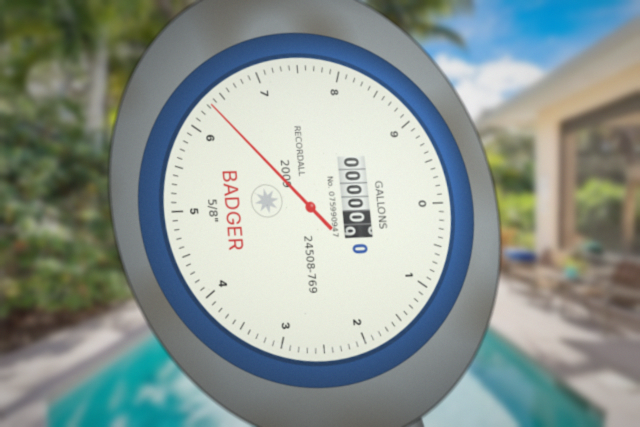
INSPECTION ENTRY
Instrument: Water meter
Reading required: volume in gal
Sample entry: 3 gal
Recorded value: 86.3 gal
